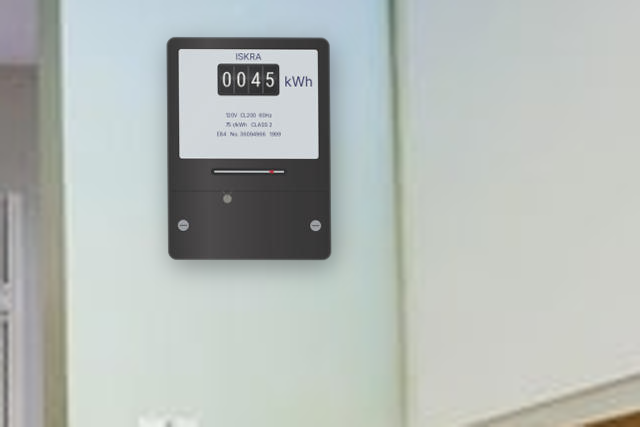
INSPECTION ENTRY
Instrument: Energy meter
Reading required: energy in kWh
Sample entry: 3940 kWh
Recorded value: 45 kWh
